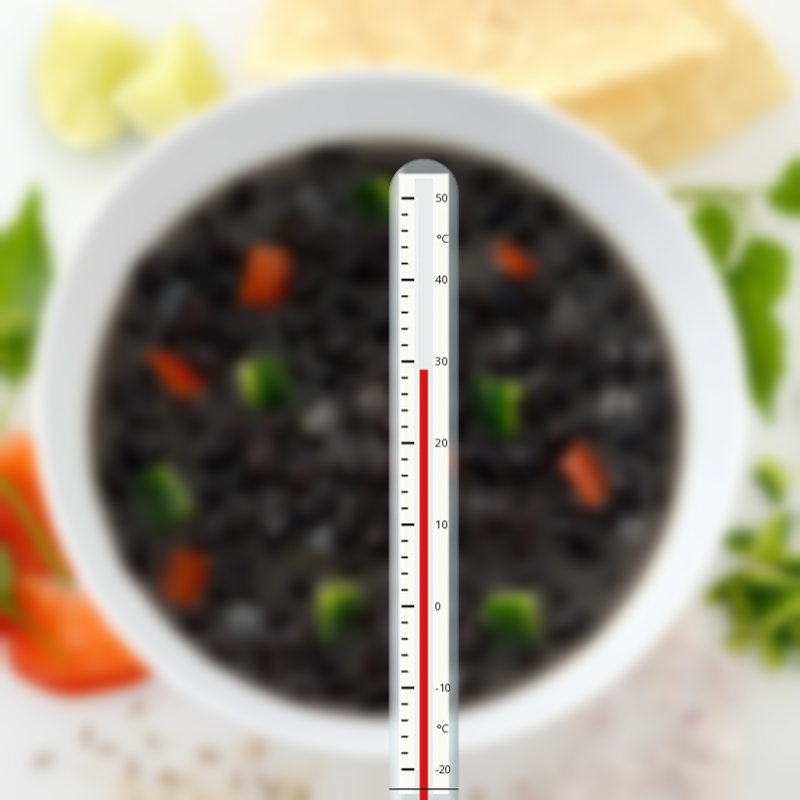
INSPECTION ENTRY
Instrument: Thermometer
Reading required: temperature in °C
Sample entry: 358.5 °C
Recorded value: 29 °C
